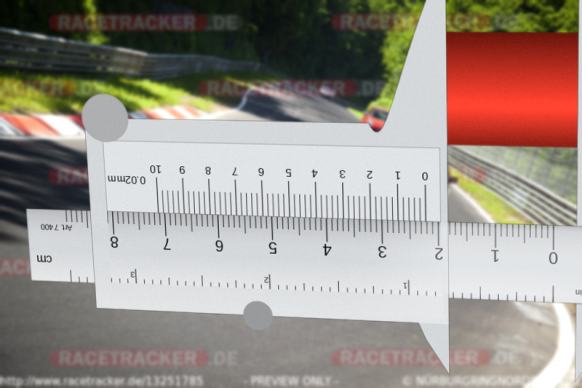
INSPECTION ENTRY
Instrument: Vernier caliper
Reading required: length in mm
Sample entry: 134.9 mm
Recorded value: 22.2 mm
